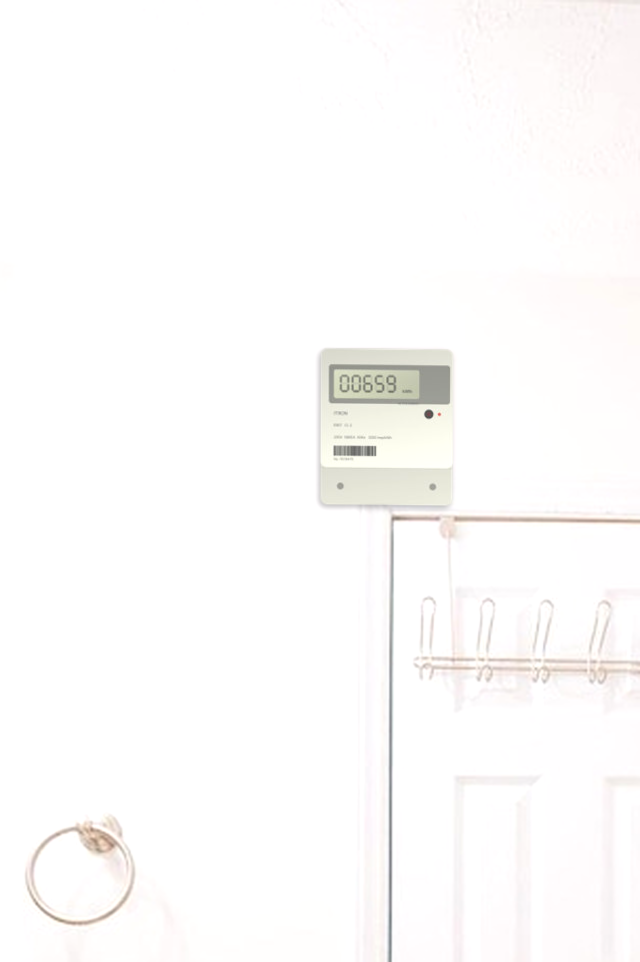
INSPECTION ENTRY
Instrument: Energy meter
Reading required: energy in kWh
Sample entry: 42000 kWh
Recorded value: 659 kWh
